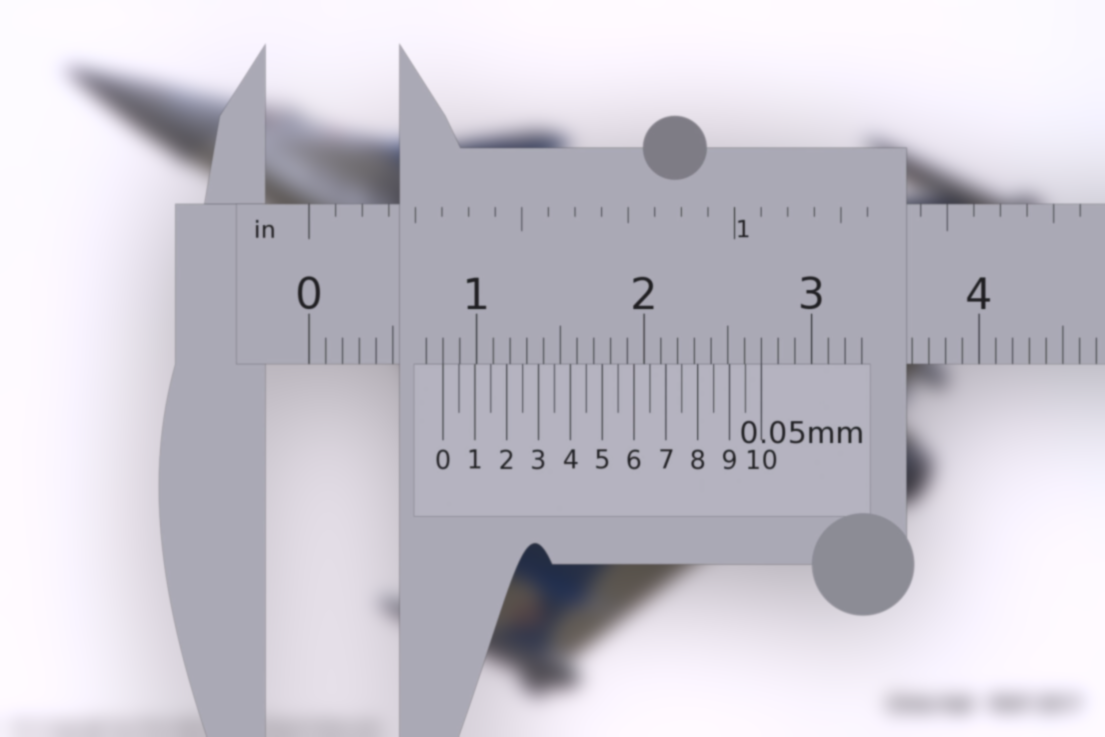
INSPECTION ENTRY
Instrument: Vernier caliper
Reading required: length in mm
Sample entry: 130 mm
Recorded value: 8.0 mm
